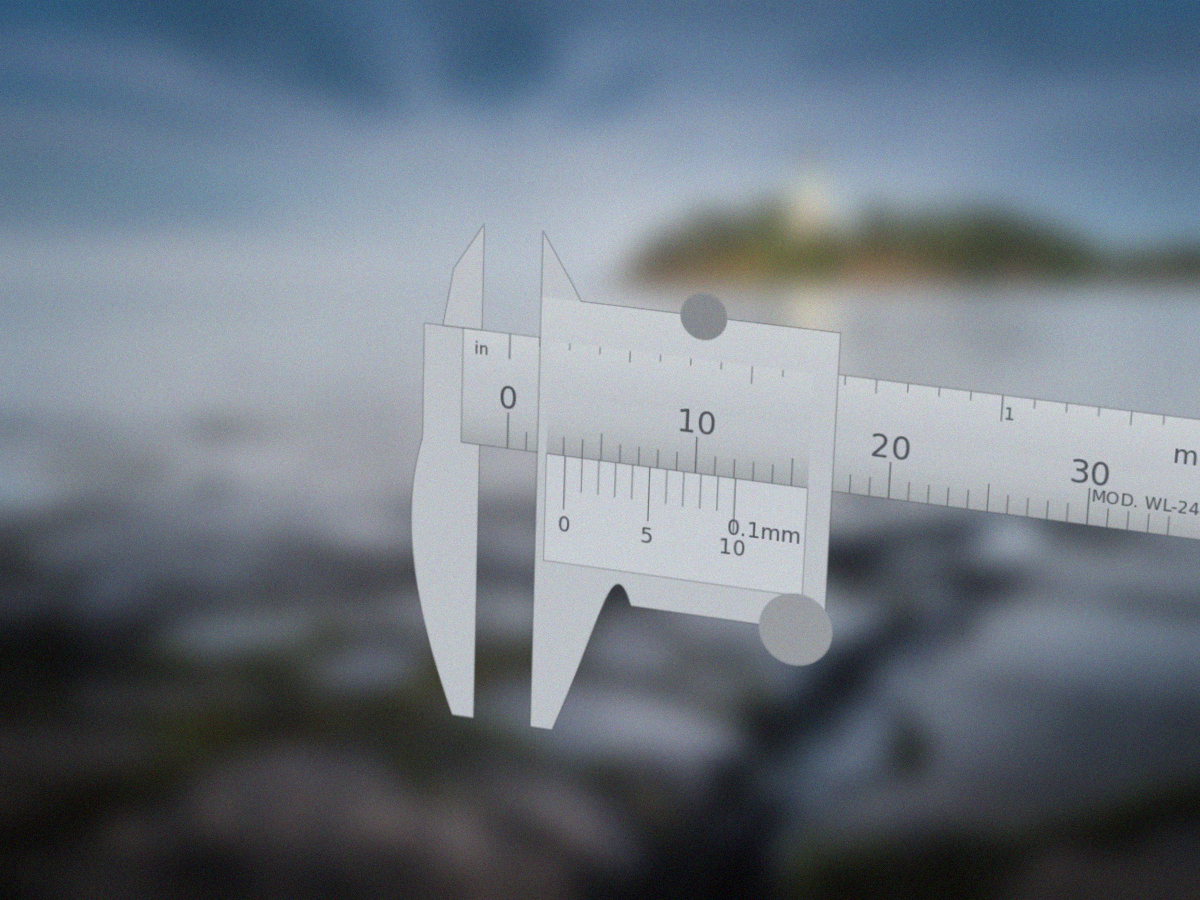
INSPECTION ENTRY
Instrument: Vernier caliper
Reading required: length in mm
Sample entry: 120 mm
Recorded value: 3.1 mm
